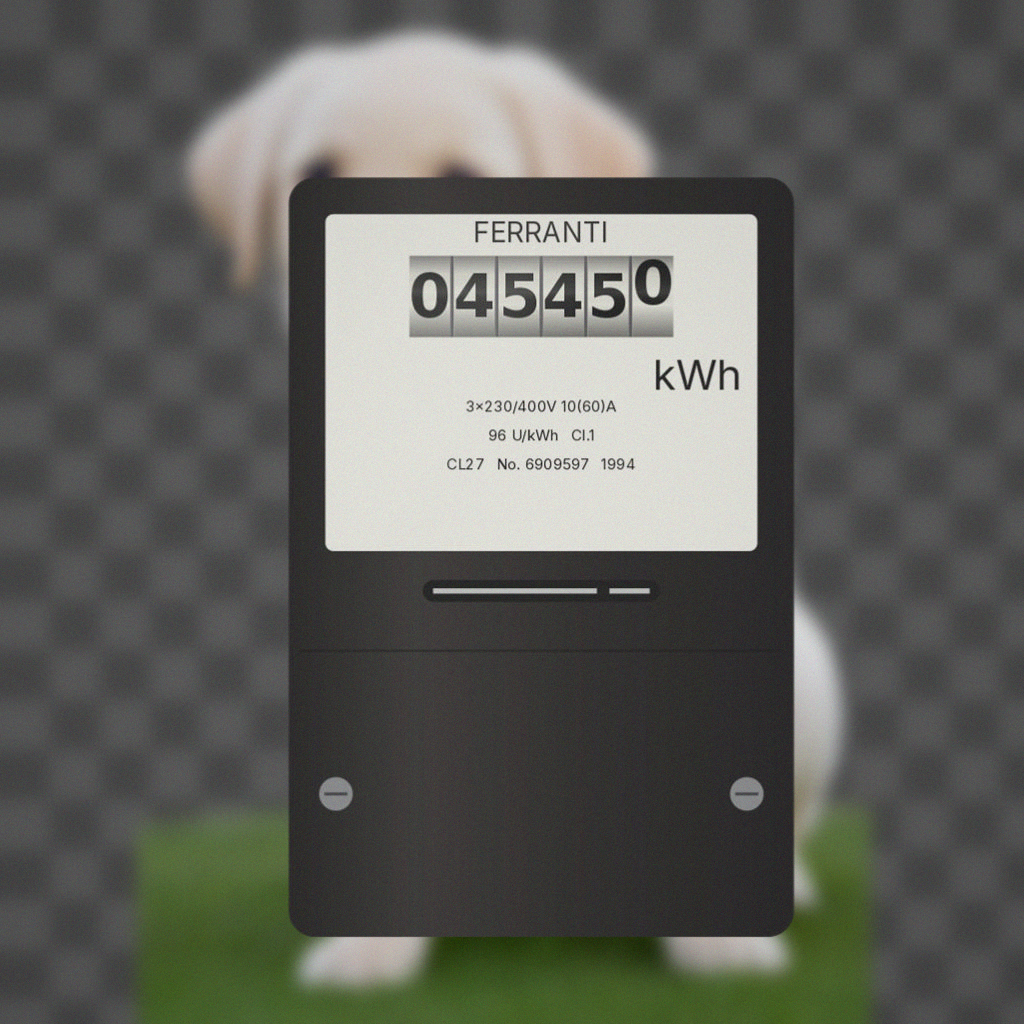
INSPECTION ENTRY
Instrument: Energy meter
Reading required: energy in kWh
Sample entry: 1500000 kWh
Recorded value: 45450 kWh
